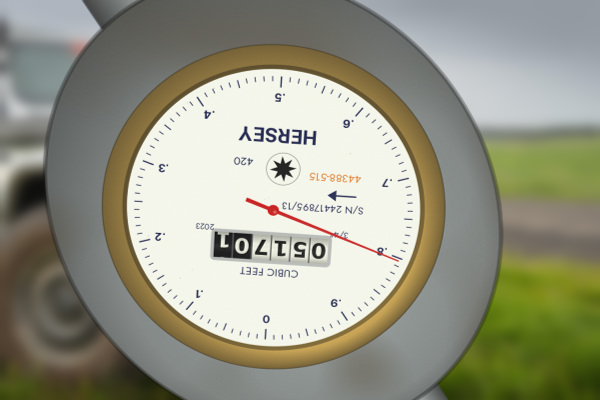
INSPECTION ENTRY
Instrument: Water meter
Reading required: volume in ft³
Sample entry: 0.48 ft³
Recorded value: 51700.80 ft³
